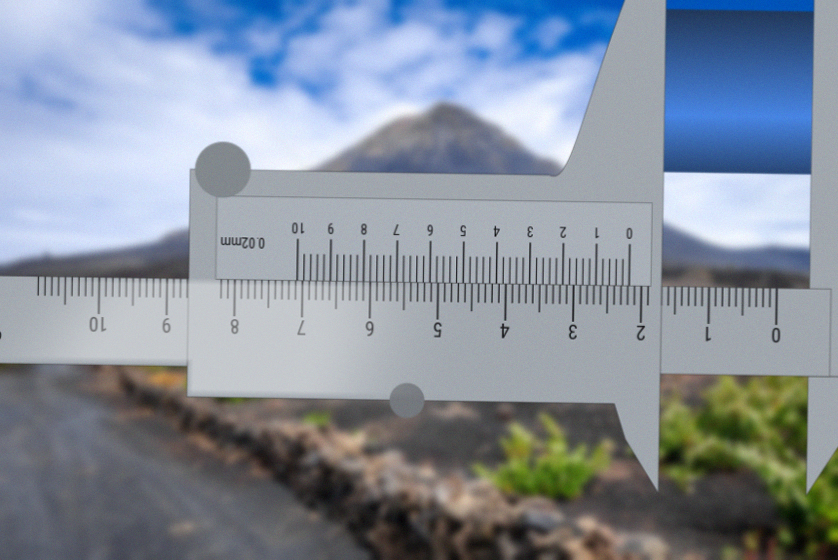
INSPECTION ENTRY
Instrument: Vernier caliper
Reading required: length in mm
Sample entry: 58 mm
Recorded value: 21.8 mm
